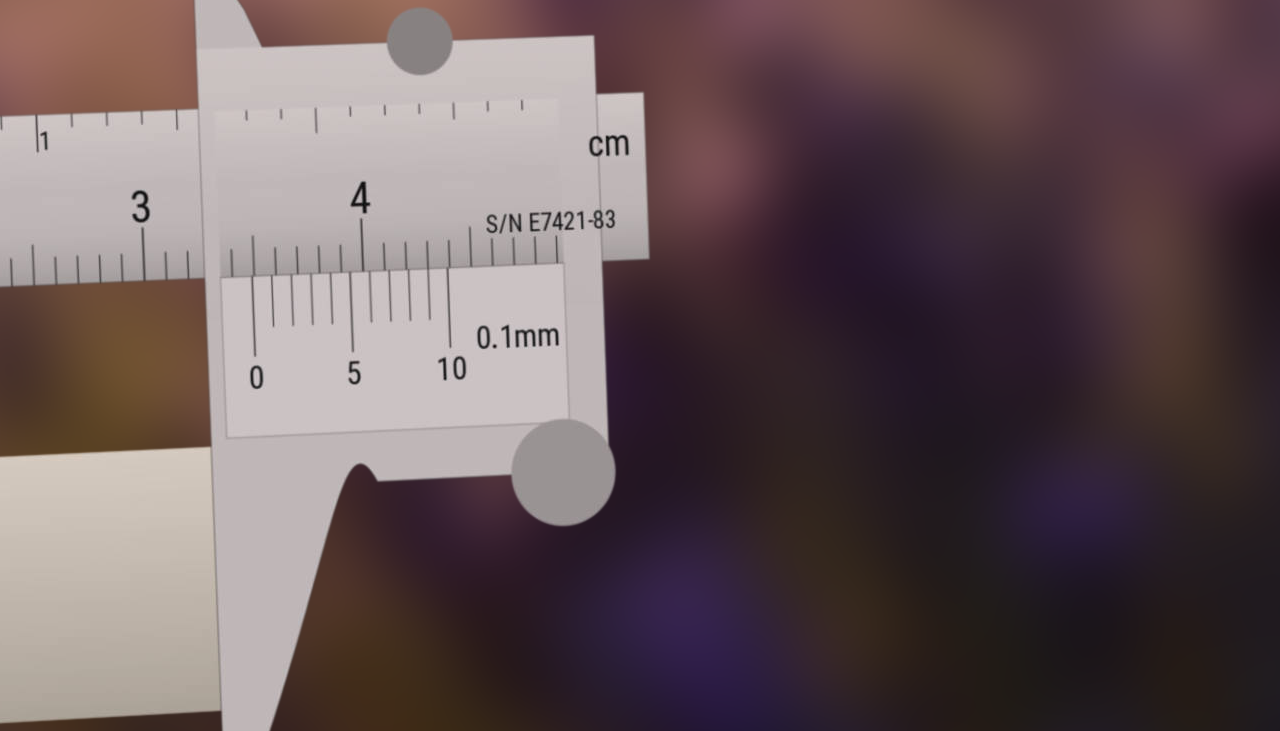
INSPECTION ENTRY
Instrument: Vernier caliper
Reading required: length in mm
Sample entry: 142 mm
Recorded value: 34.9 mm
